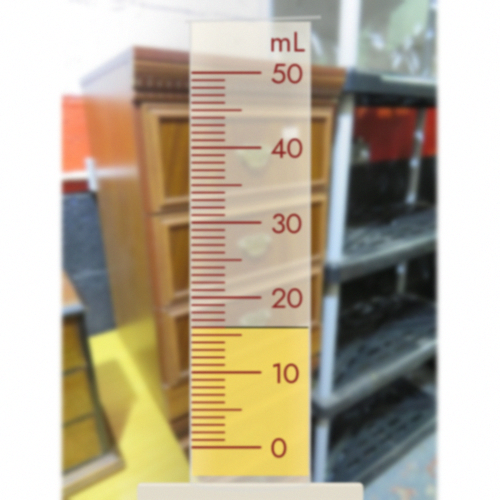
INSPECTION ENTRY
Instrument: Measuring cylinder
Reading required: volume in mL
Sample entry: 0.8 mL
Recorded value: 16 mL
